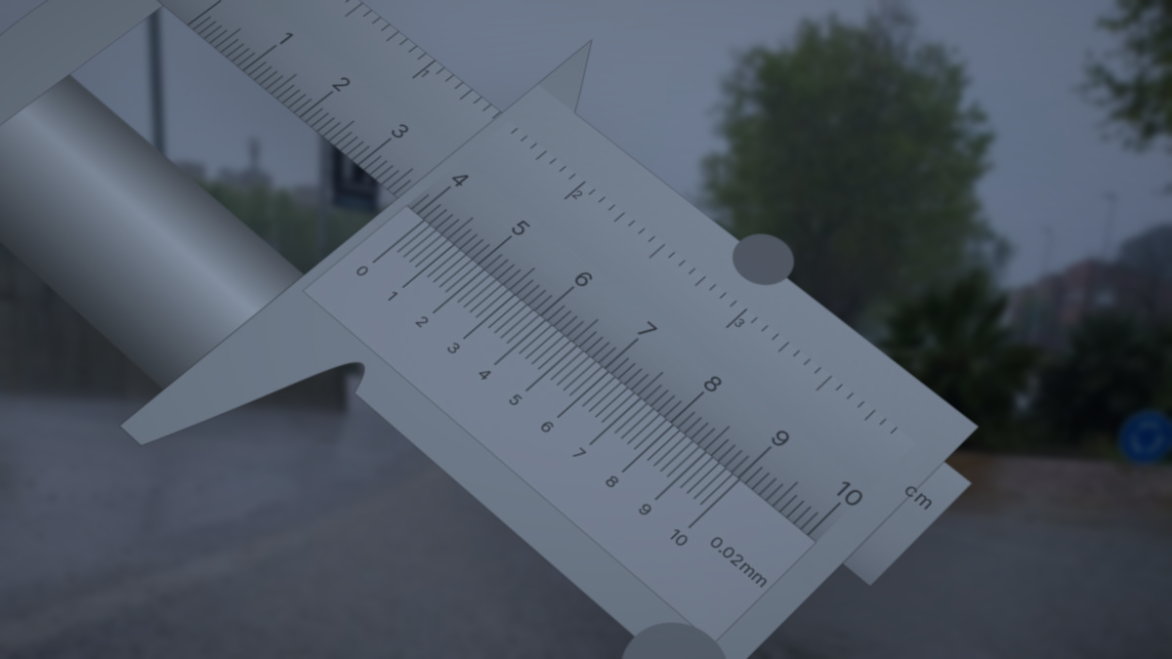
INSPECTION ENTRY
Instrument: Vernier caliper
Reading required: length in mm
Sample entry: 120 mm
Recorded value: 41.2 mm
